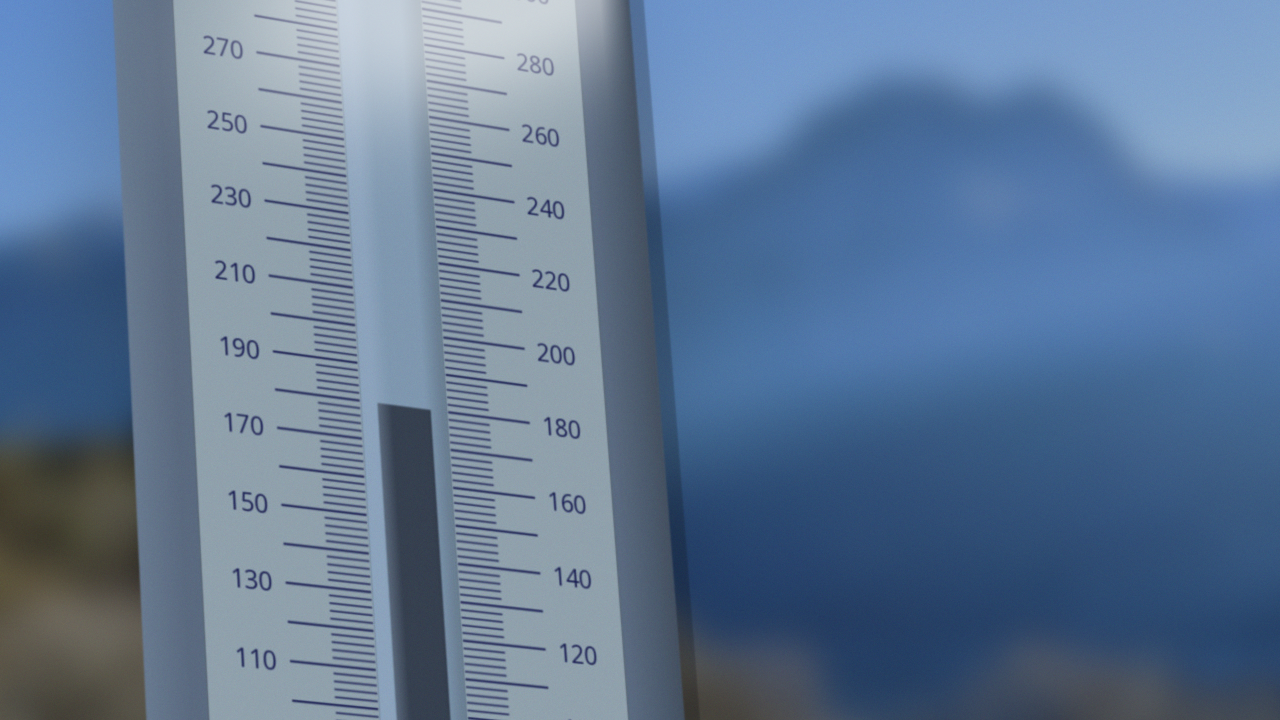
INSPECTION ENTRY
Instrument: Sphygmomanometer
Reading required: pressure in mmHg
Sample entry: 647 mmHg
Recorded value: 180 mmHg
